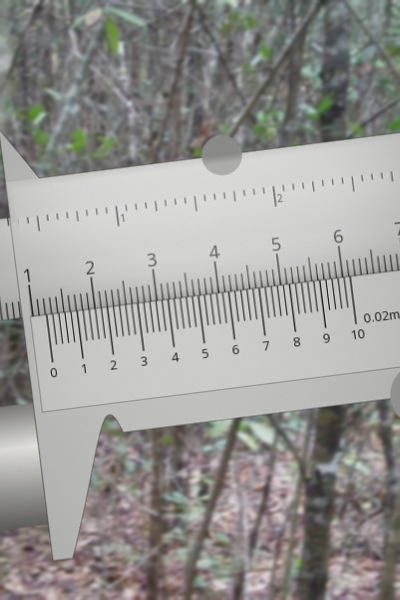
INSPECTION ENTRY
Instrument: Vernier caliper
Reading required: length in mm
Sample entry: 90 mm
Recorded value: 12.2 mm
